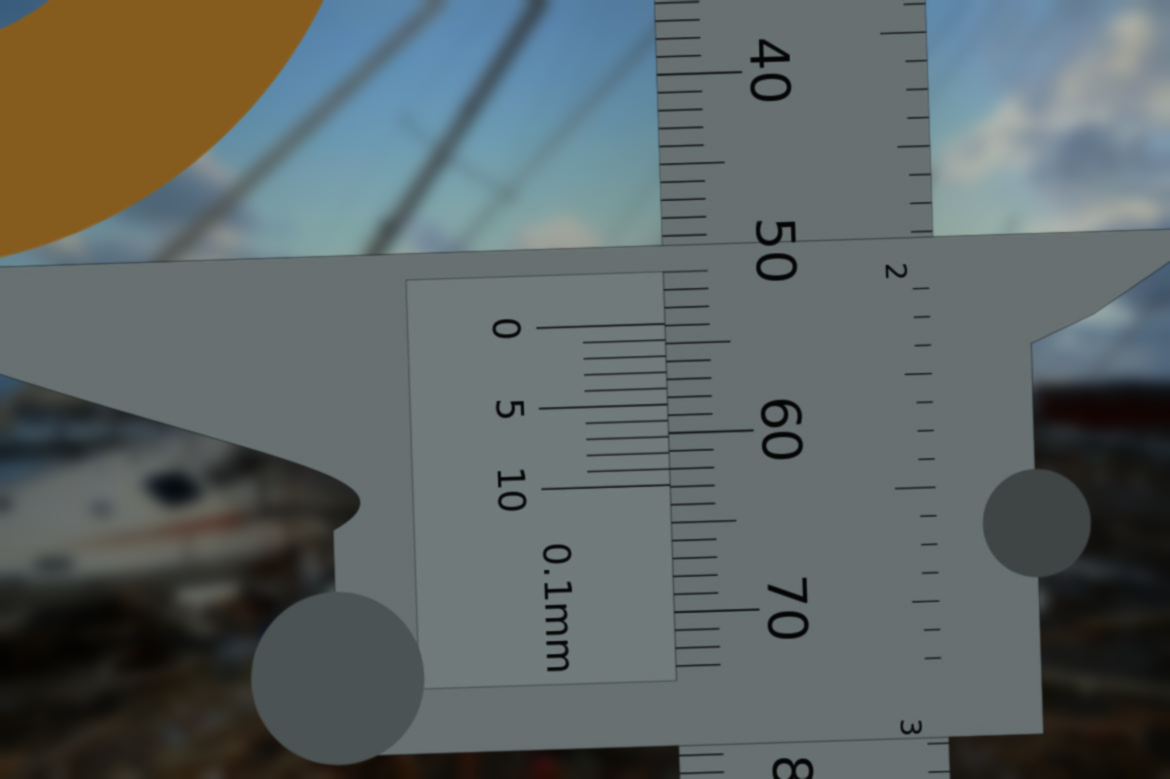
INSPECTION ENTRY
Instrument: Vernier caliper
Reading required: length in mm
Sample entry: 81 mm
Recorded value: 53.9 mm
